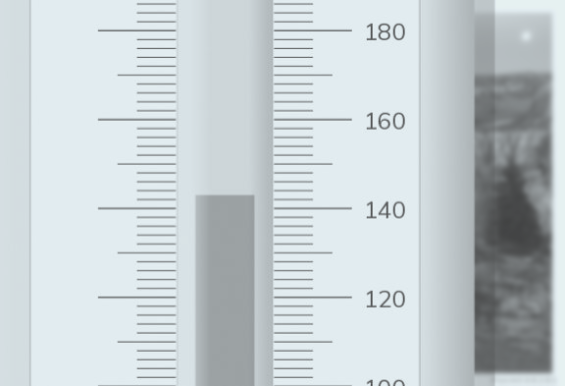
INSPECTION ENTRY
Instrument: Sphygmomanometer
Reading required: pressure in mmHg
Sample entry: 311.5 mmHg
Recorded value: 143 mmHg
